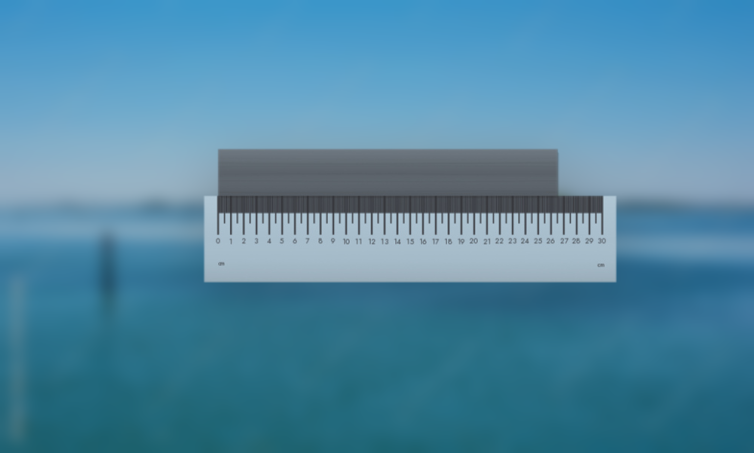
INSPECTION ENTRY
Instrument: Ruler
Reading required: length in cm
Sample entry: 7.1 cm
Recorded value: 26.5 cm
